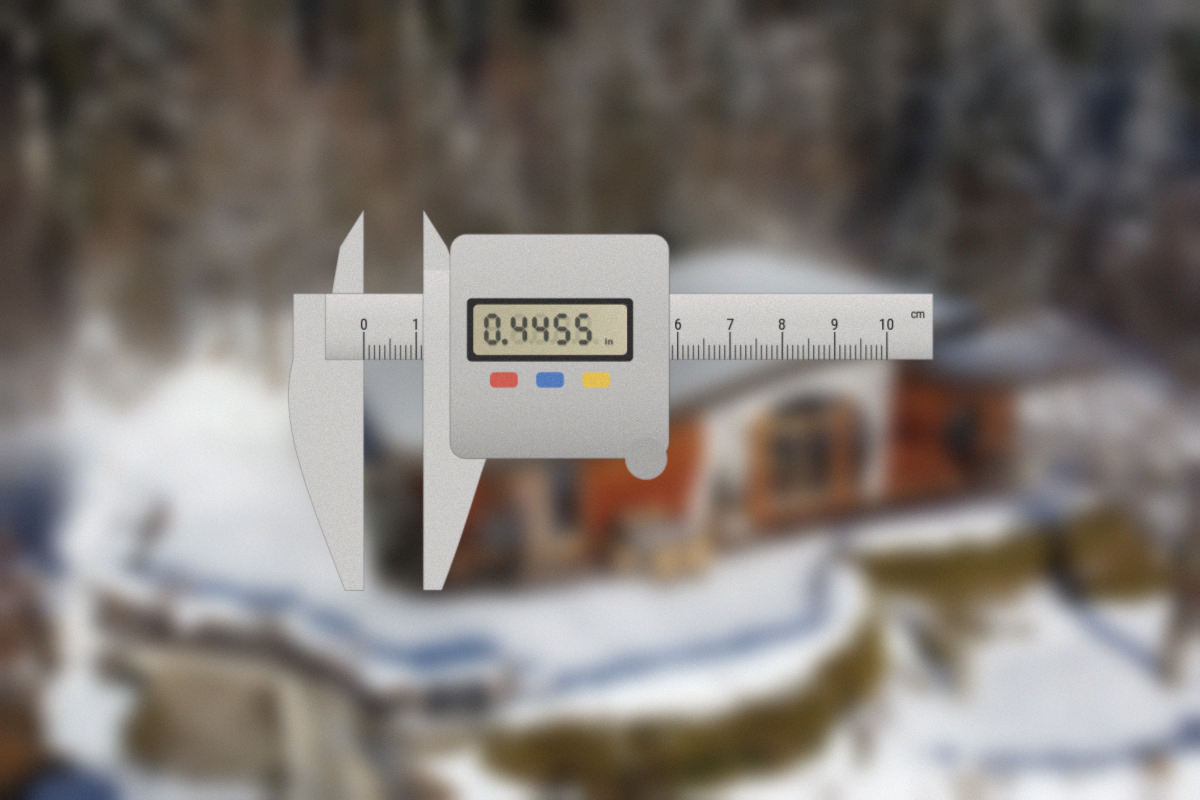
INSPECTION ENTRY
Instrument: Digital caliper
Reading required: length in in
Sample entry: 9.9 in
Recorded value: 0.4455 in
